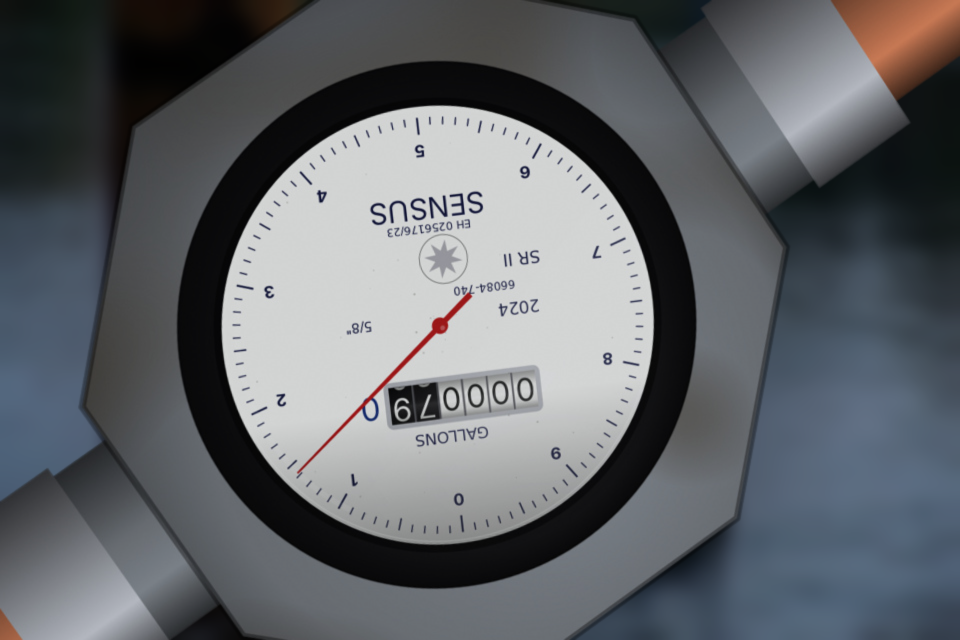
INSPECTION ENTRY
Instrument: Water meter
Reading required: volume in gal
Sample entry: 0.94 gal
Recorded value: 791.4 gal
